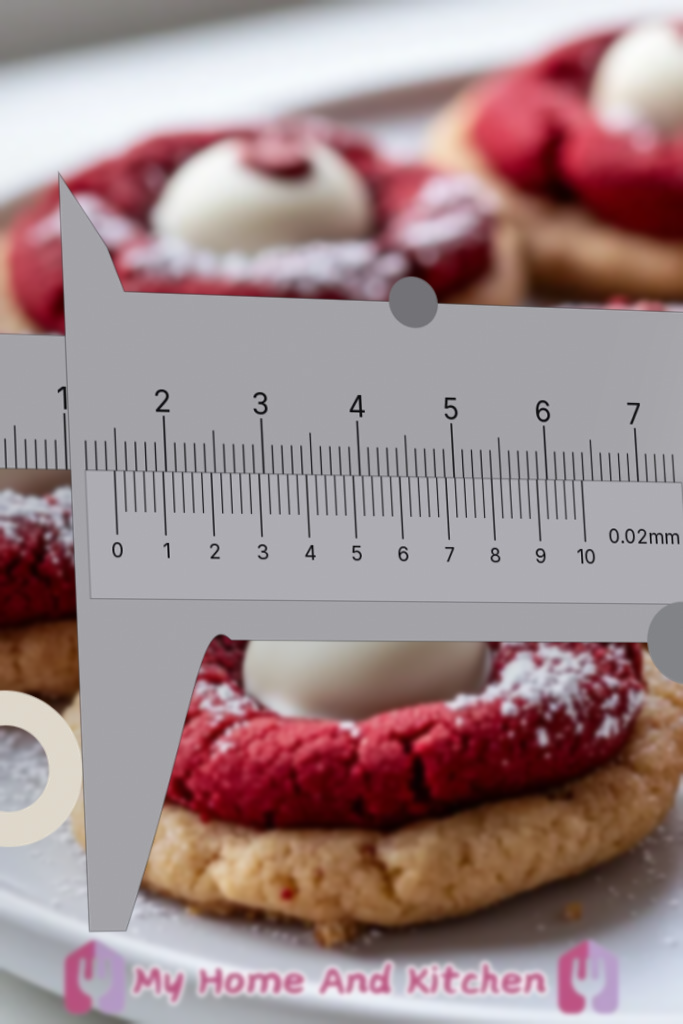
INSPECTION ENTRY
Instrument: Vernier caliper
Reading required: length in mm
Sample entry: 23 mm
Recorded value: 14.8 mm
